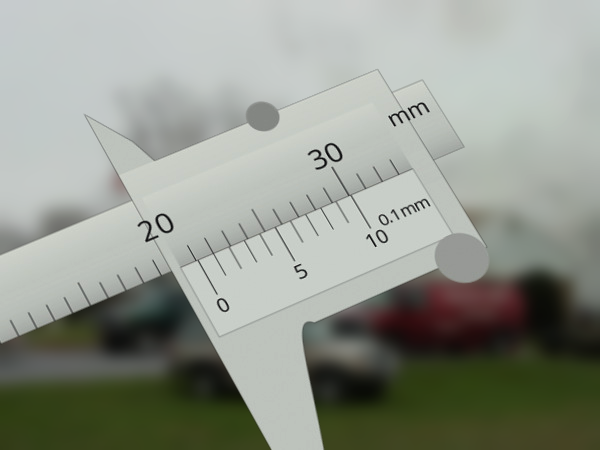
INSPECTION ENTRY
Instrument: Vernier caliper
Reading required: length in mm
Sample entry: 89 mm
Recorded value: 21.1 mm
